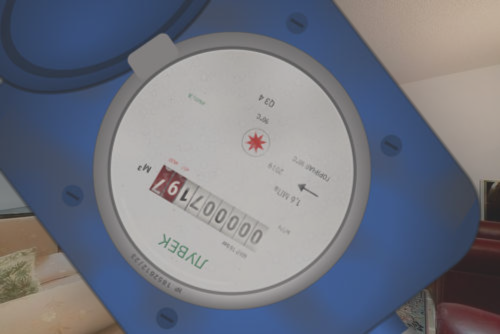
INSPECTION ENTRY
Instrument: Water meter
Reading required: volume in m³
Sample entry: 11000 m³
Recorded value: 71.97 m³
